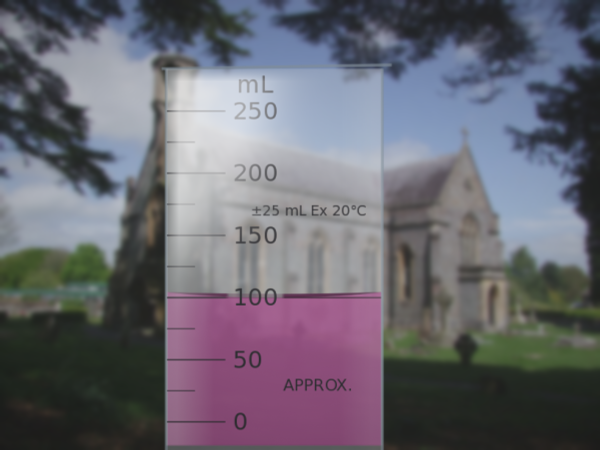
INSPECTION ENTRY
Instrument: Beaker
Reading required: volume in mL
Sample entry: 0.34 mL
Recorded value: 100 mL
